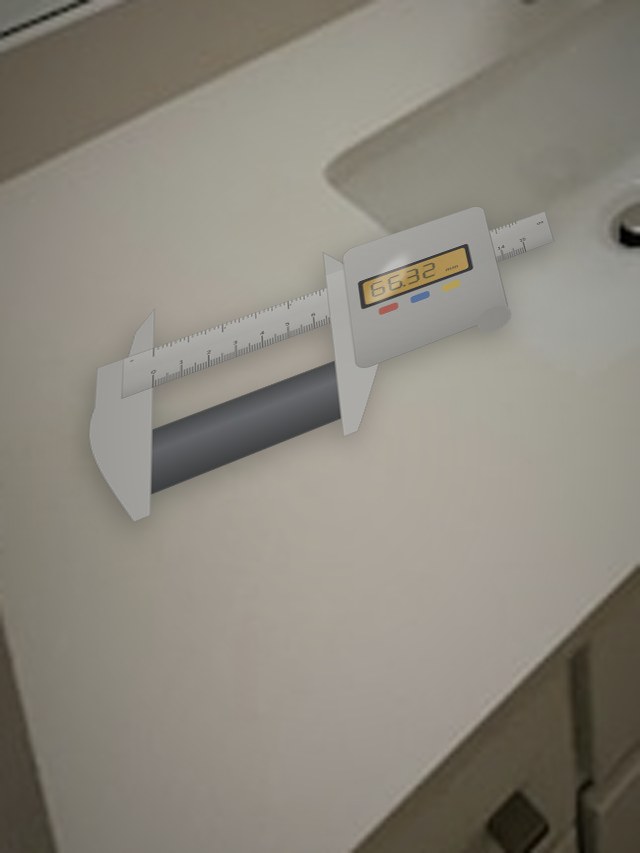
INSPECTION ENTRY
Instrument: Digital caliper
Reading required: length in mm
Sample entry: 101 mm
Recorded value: 66.32 mm
